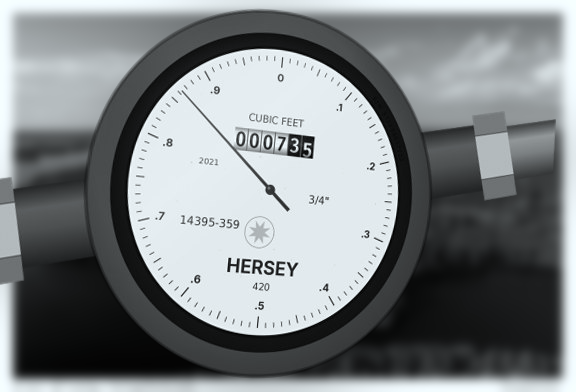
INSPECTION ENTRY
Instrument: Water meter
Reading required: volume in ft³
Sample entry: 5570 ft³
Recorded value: 734.86 ft³
